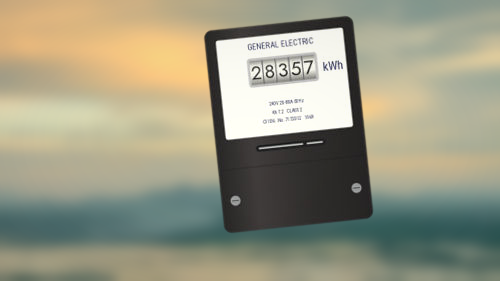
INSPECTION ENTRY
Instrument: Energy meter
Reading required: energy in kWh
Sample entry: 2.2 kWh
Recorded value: 28357 kWh
